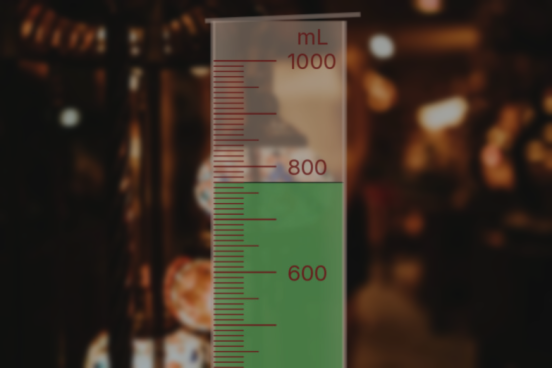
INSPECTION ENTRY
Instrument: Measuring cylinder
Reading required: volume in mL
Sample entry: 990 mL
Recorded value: 770 mL
